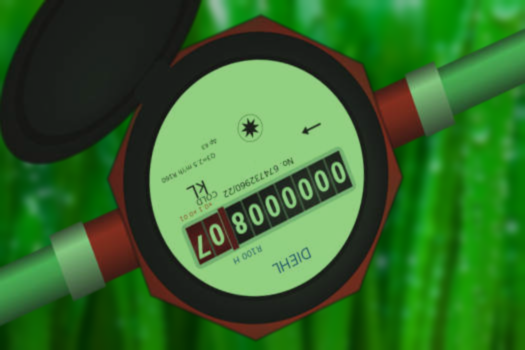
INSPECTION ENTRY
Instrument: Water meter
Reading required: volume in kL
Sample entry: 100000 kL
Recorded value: 8.07 kL
